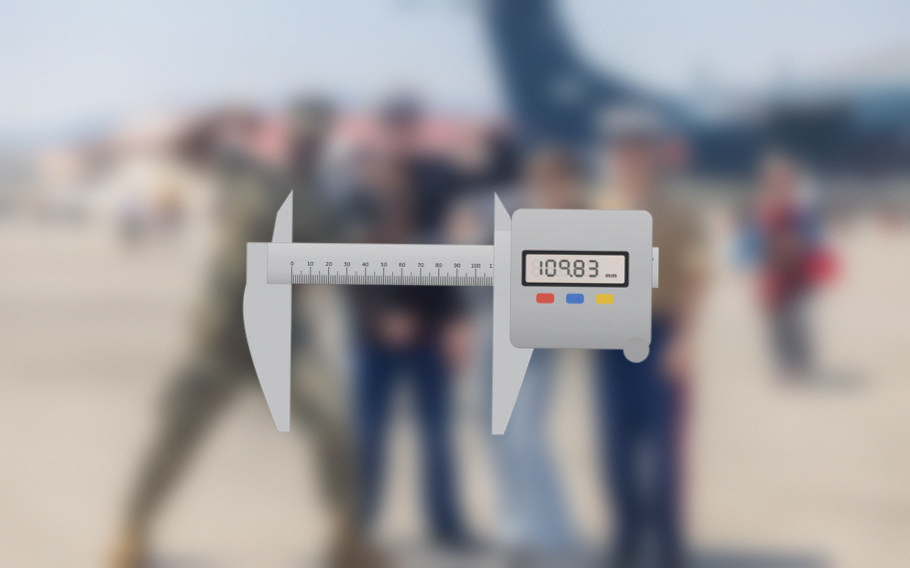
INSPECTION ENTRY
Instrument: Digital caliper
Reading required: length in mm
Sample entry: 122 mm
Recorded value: 109.83 mm
